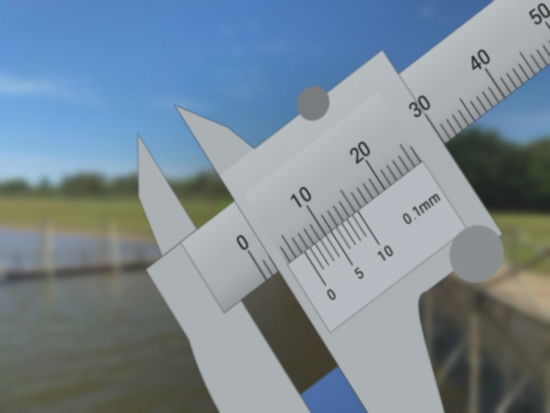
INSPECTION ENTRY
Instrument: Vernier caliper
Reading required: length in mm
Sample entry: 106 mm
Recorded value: 6.4 mm
